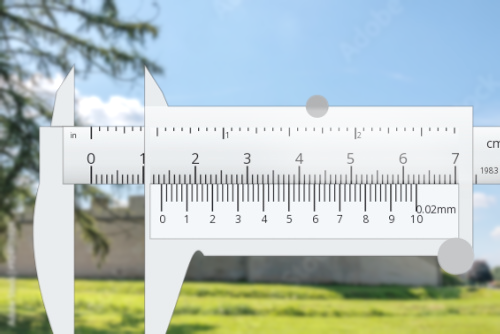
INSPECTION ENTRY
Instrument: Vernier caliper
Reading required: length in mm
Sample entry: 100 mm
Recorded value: 13.5 mm
